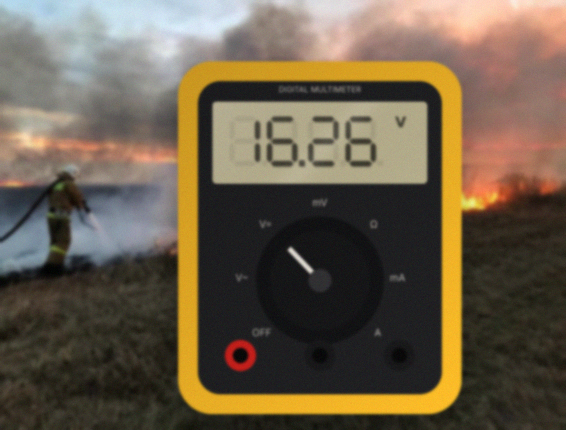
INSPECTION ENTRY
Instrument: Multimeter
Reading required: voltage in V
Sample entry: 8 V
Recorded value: 16.26 V
